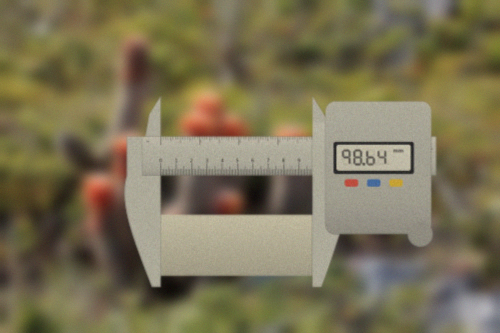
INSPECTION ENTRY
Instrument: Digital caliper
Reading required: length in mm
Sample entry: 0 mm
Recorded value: 98.64 mm
